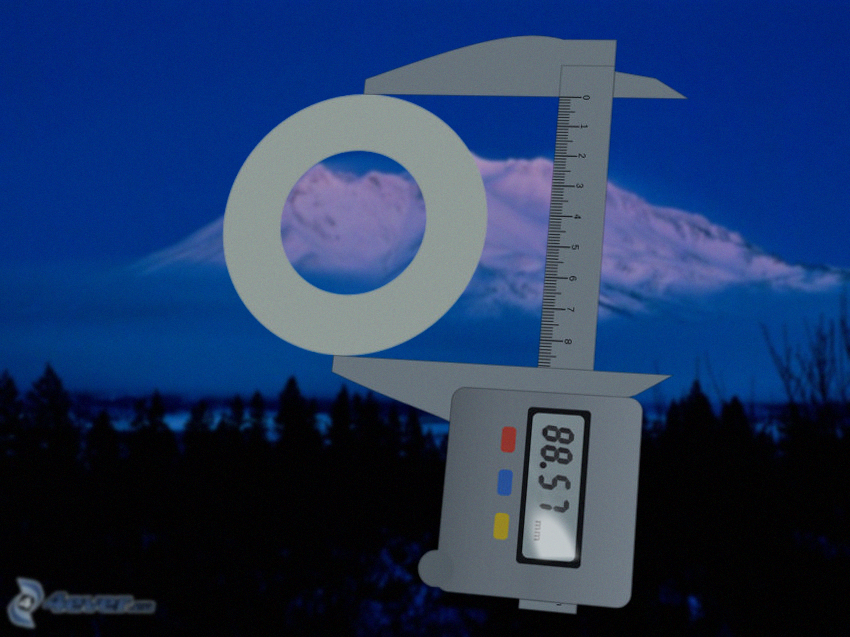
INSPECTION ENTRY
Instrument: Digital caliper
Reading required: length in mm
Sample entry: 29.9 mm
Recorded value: 88.57 mm
